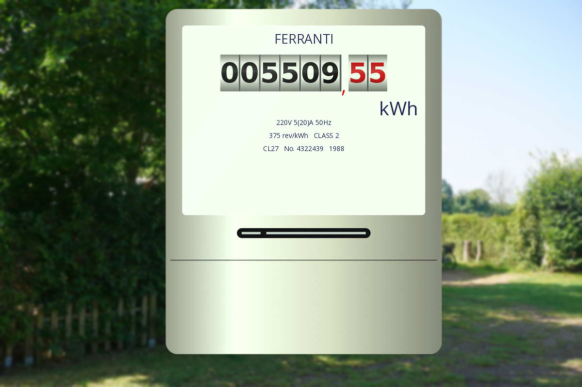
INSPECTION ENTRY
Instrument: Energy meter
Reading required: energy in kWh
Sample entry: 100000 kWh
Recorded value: 5509.55 kWh
